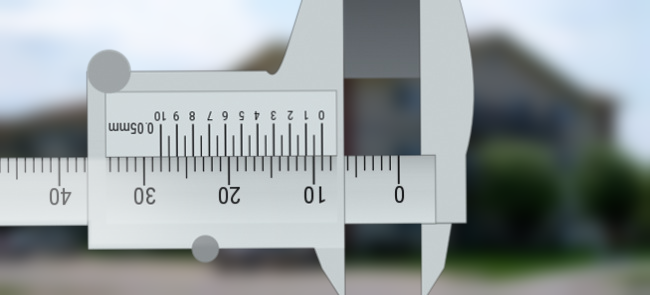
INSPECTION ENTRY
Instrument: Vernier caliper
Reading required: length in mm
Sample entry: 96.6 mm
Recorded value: 9.0 mm
